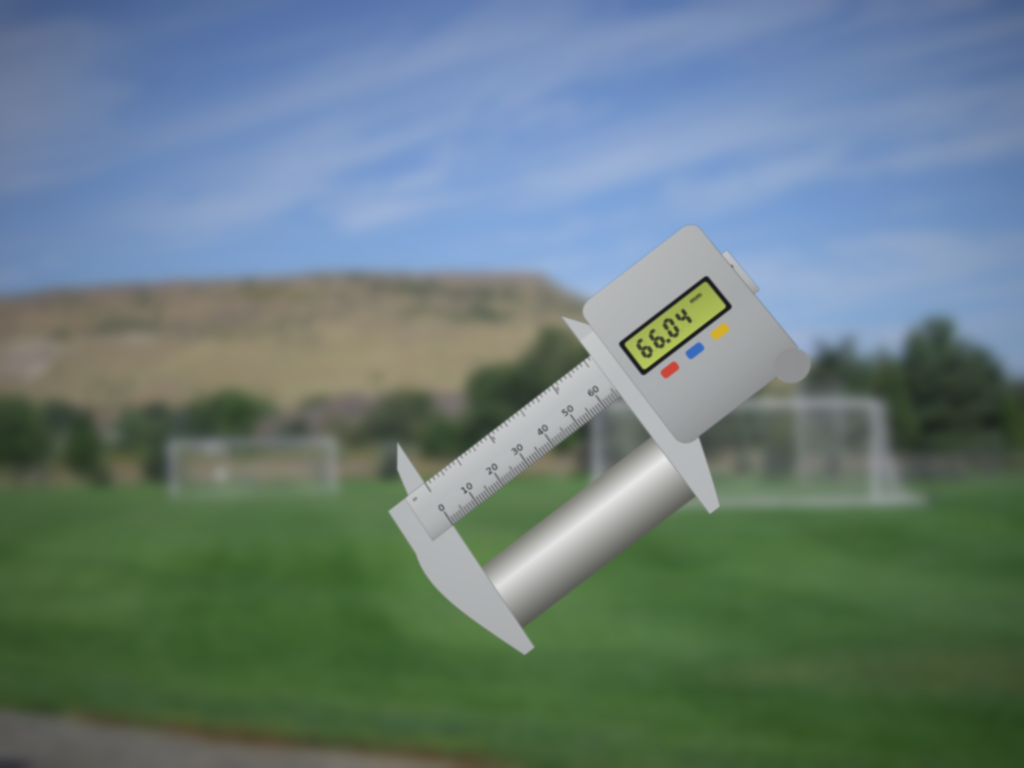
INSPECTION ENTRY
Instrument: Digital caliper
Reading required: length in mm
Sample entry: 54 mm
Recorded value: 66.04 mm
